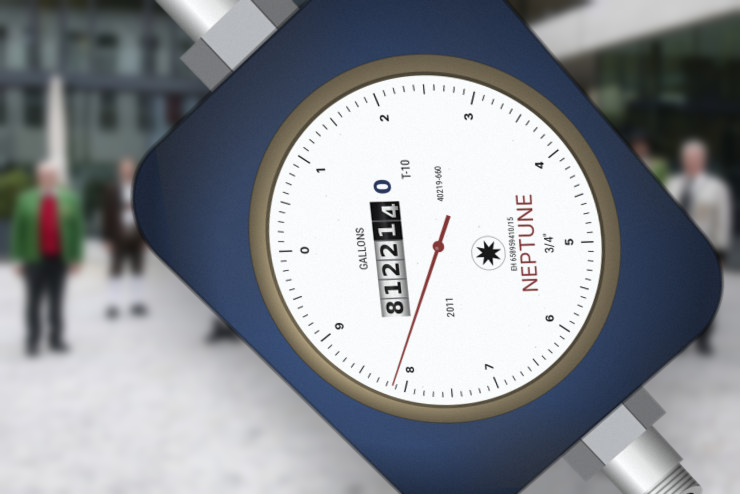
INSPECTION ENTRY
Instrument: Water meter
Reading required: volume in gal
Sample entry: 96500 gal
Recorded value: 8122138.1 gal
